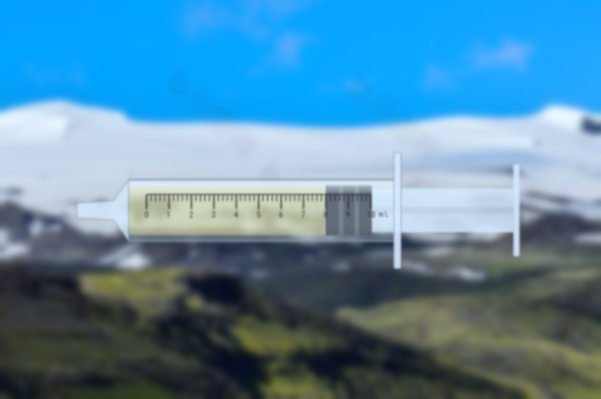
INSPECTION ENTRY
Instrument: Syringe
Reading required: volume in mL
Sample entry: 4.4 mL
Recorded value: 8 mL
